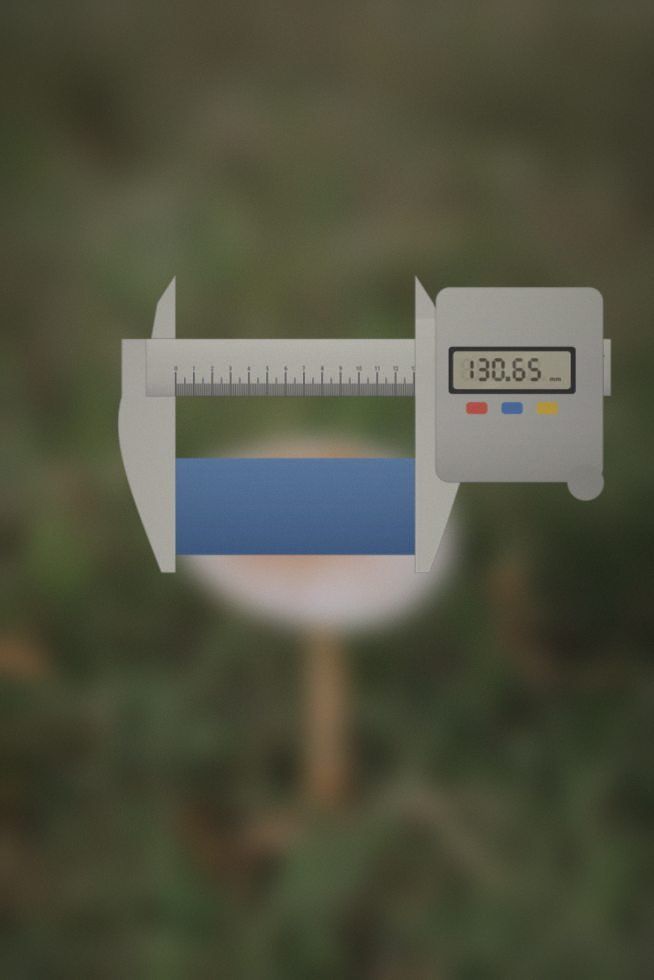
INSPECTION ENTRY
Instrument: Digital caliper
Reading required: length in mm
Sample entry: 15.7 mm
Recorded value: 130.65 mm
